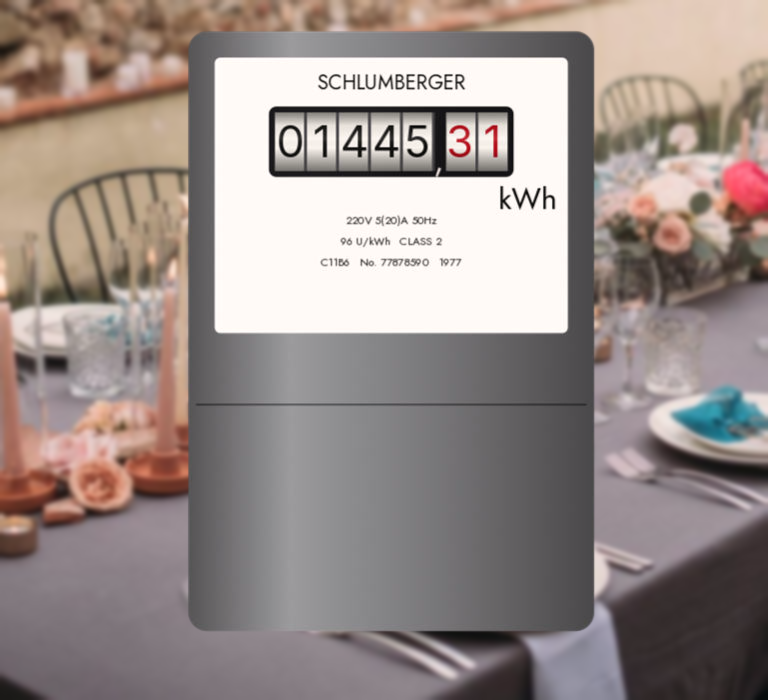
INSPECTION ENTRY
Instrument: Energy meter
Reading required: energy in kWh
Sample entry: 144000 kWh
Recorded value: 1445.31 kWh
